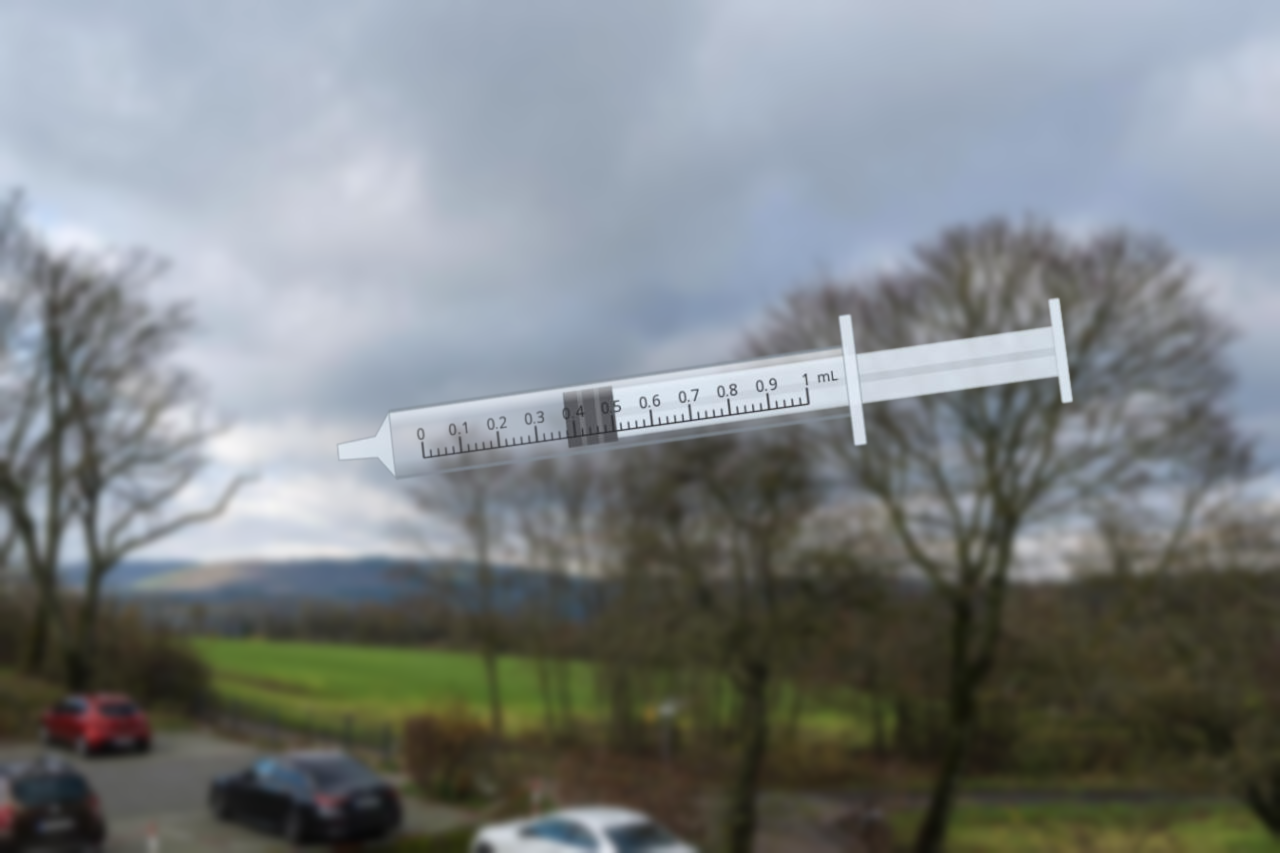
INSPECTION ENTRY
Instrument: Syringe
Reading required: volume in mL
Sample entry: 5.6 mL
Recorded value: 0.38 mL
